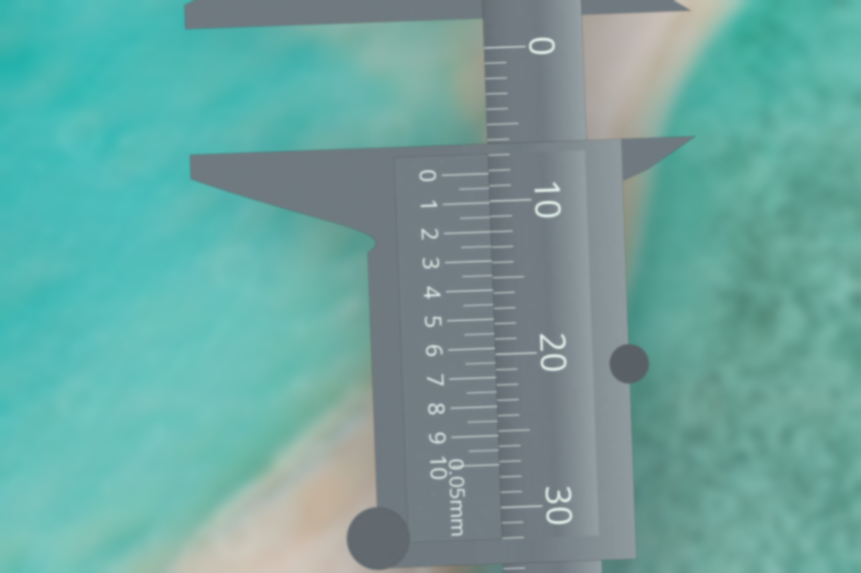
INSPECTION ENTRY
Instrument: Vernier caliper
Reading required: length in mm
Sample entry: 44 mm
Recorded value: 8.2 mm
